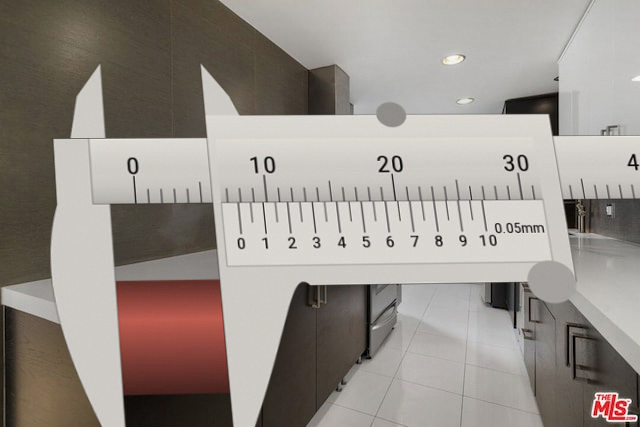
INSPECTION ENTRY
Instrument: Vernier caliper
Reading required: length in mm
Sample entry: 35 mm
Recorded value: 7.8 mm
